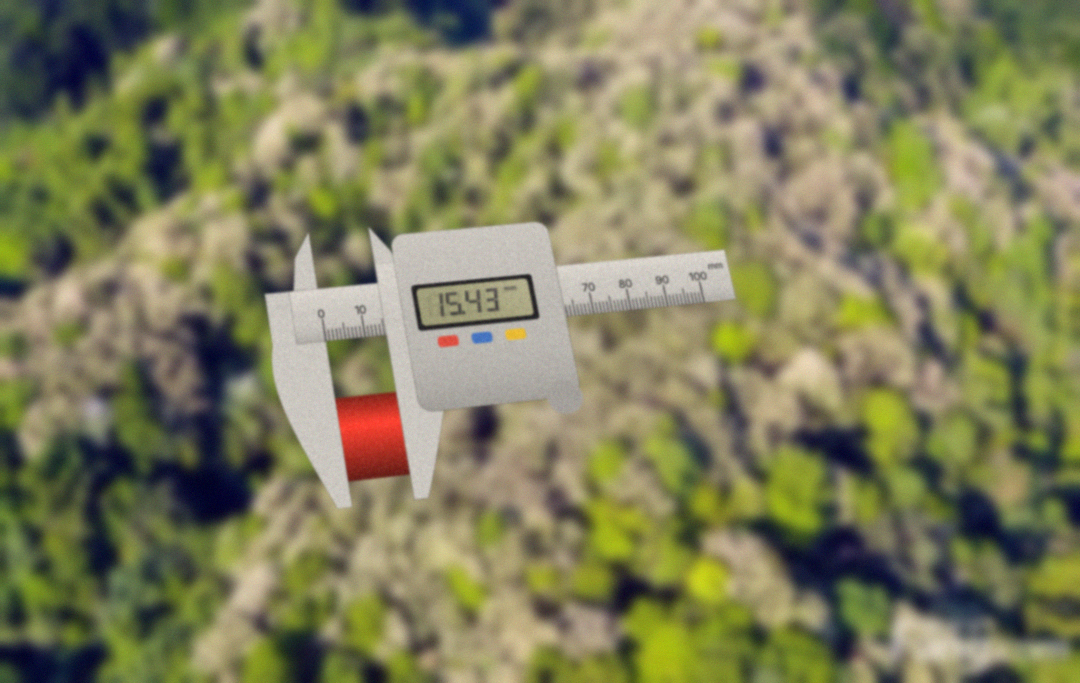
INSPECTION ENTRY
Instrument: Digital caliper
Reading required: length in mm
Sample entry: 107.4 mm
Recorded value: 15.43 mm
